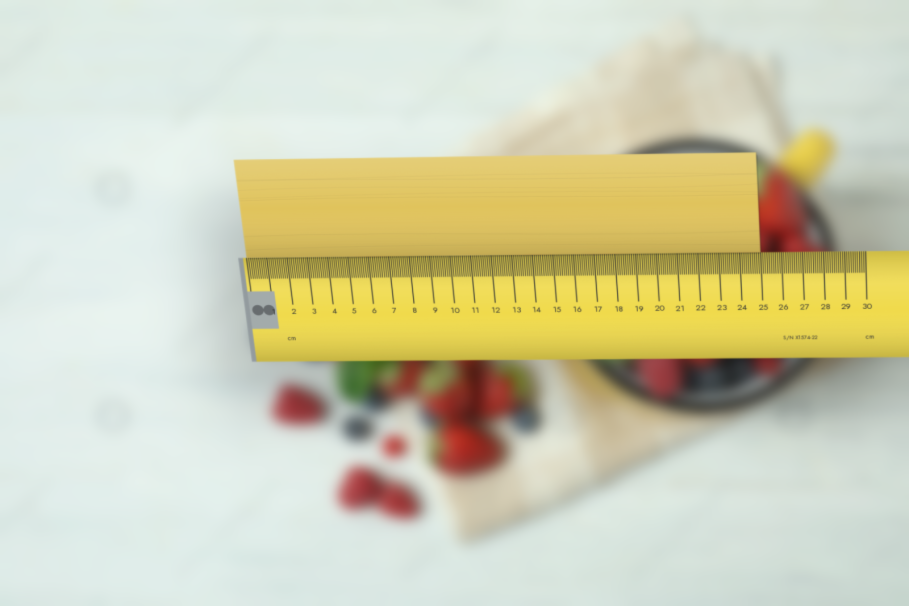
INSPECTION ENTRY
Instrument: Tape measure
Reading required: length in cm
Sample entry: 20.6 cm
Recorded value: 25 cm
